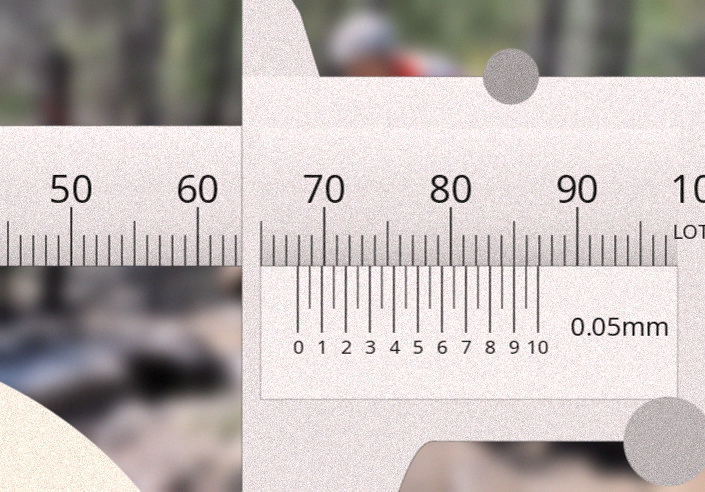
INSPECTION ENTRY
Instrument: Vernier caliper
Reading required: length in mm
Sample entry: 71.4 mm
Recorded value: 67.9 mm
